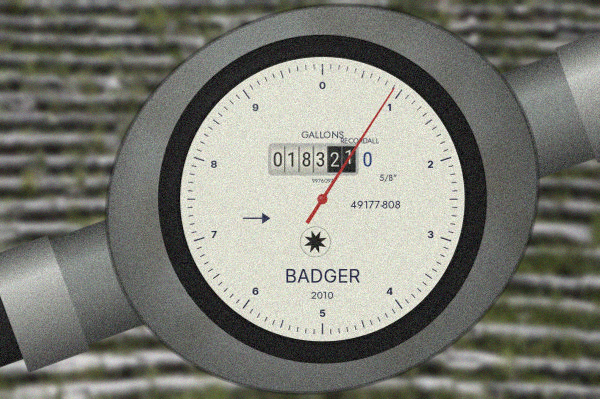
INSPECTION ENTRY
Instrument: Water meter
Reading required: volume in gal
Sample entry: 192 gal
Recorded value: 183210.9 gal
